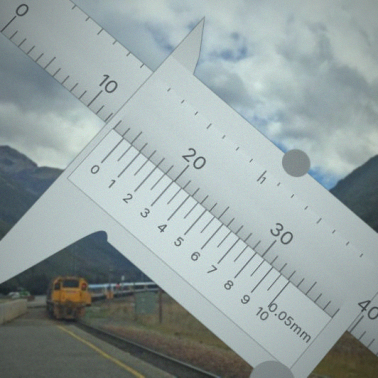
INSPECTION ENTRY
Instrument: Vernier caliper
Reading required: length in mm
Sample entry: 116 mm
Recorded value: 14.2 mm
